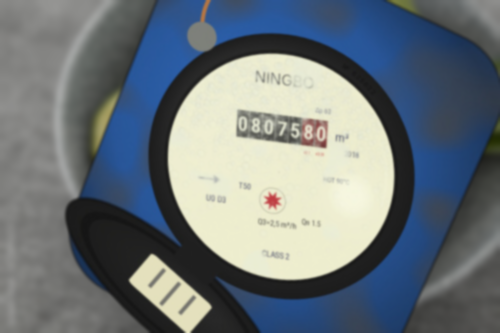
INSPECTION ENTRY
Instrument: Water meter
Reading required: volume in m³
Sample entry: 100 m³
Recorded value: 8075.80 m³
